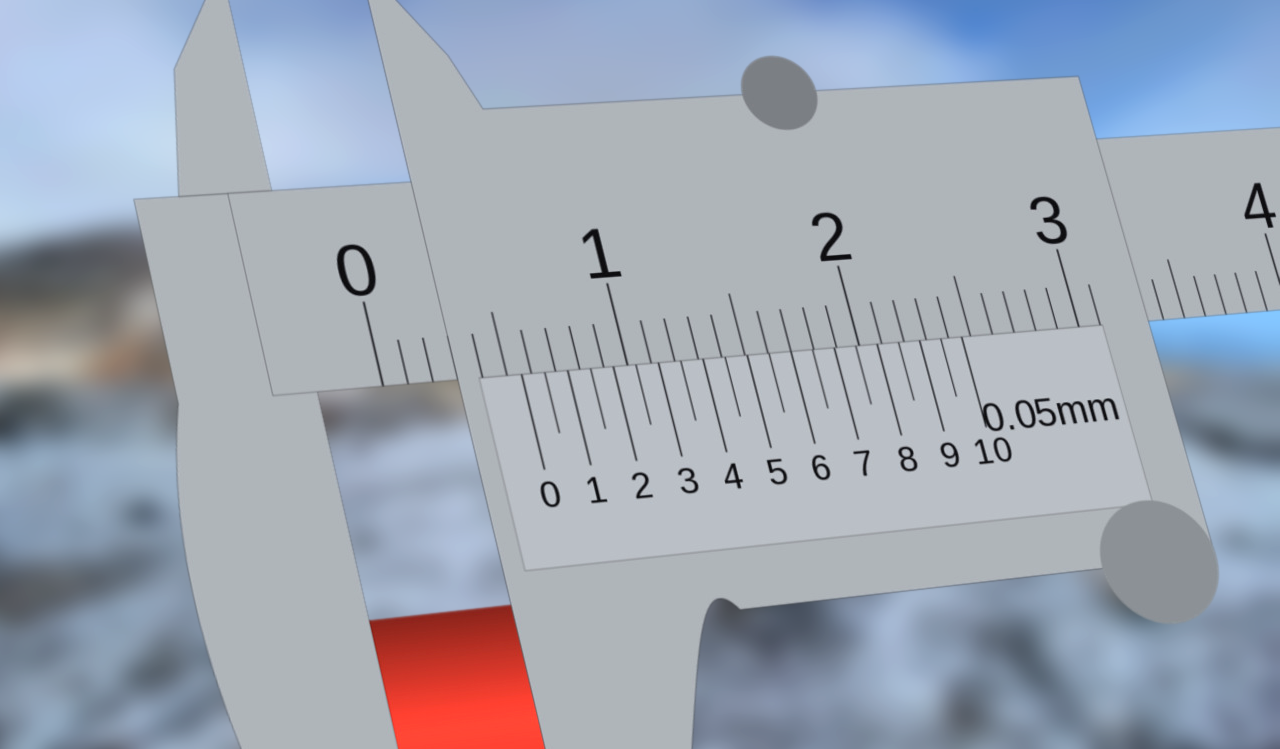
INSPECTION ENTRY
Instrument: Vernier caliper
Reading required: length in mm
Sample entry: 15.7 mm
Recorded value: 5.6 mm
